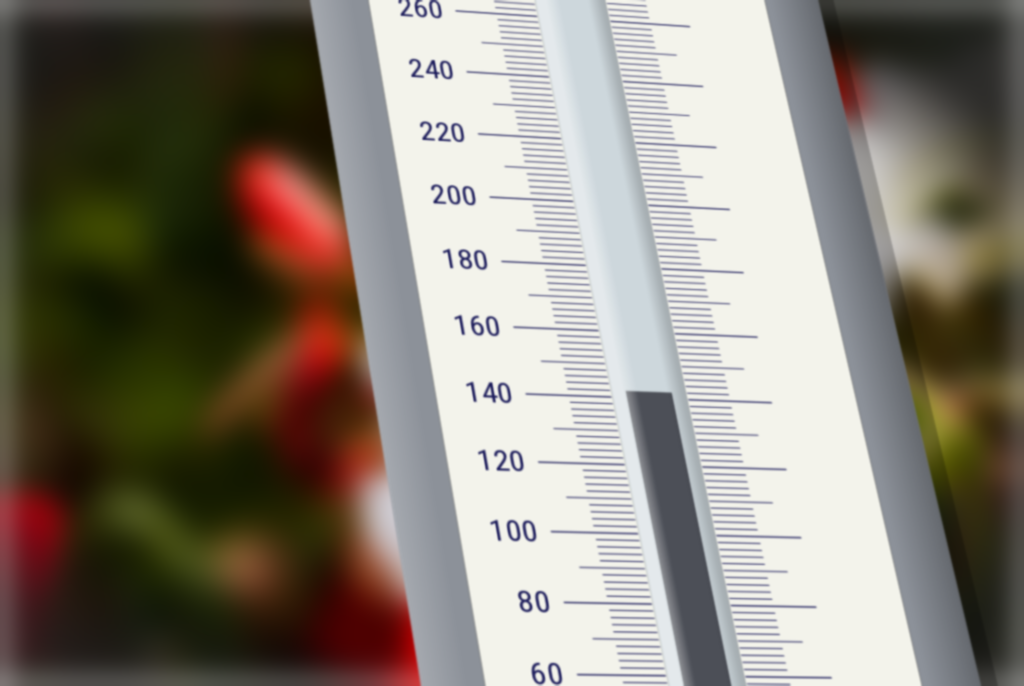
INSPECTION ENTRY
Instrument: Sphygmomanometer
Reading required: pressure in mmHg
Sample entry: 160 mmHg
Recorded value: 142 mmHg
